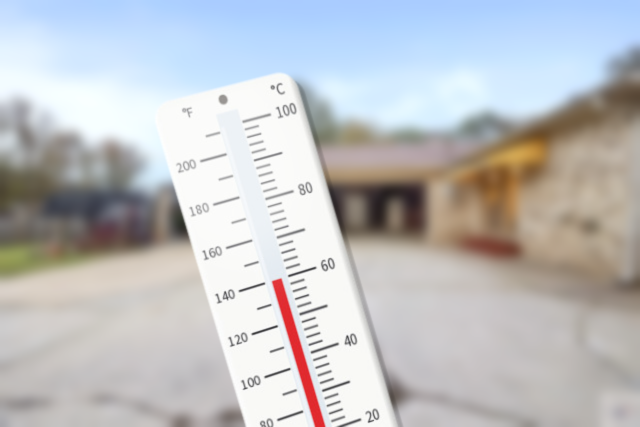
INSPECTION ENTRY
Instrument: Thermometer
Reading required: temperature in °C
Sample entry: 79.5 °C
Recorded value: 60 °C
